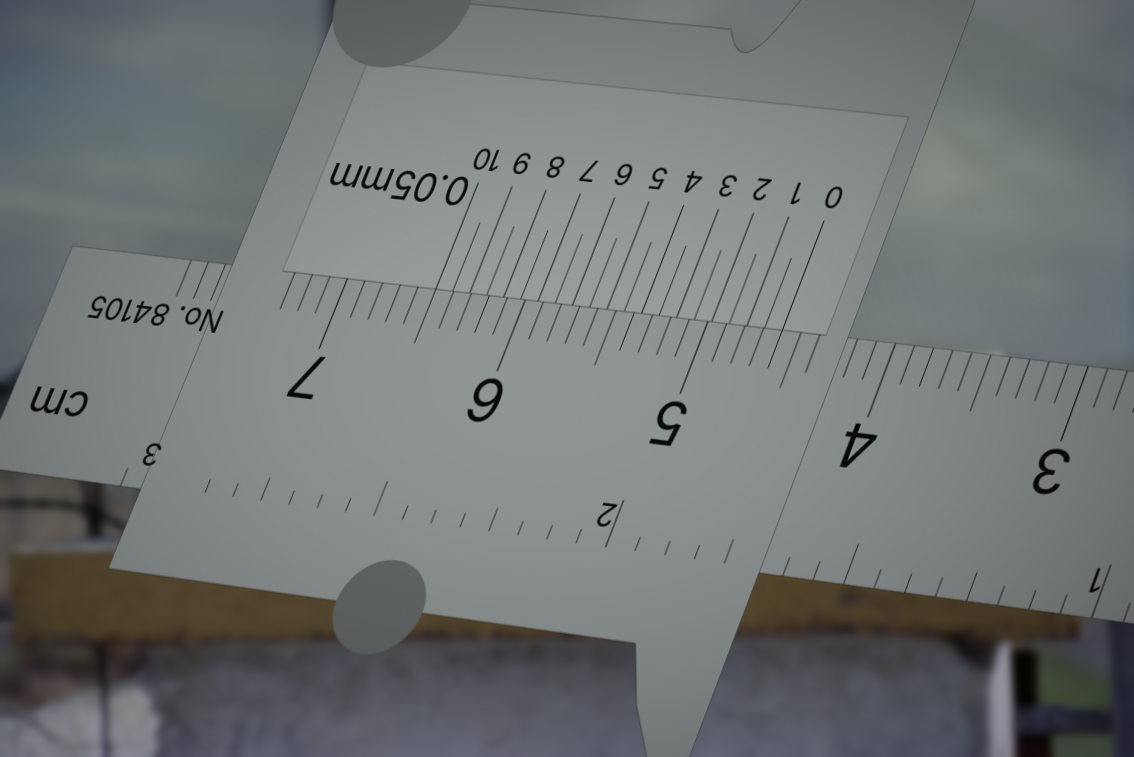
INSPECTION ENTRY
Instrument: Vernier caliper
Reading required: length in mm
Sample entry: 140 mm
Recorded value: 46.0 mm
